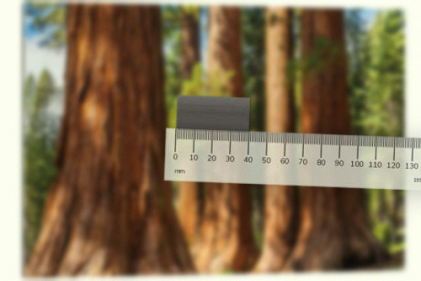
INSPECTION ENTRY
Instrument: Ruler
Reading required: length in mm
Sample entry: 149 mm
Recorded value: 40 mm
